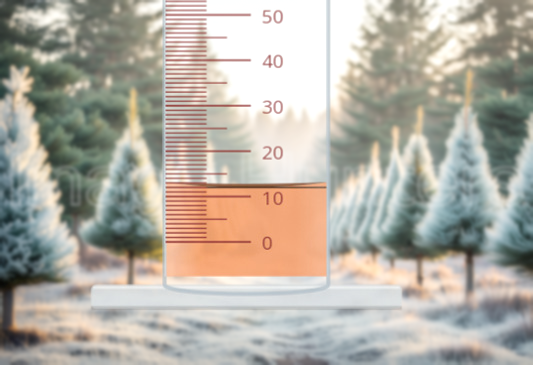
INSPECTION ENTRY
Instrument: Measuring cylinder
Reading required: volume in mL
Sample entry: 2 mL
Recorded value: 12 mL
